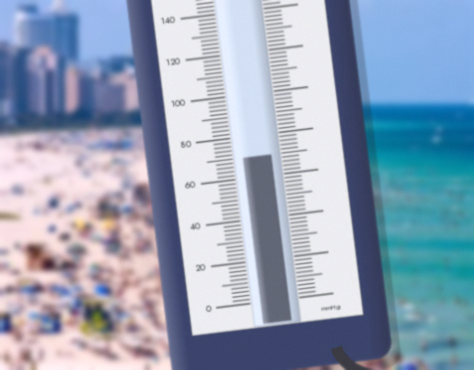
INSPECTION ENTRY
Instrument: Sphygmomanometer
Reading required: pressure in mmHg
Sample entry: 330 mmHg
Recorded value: 70 mmHg
